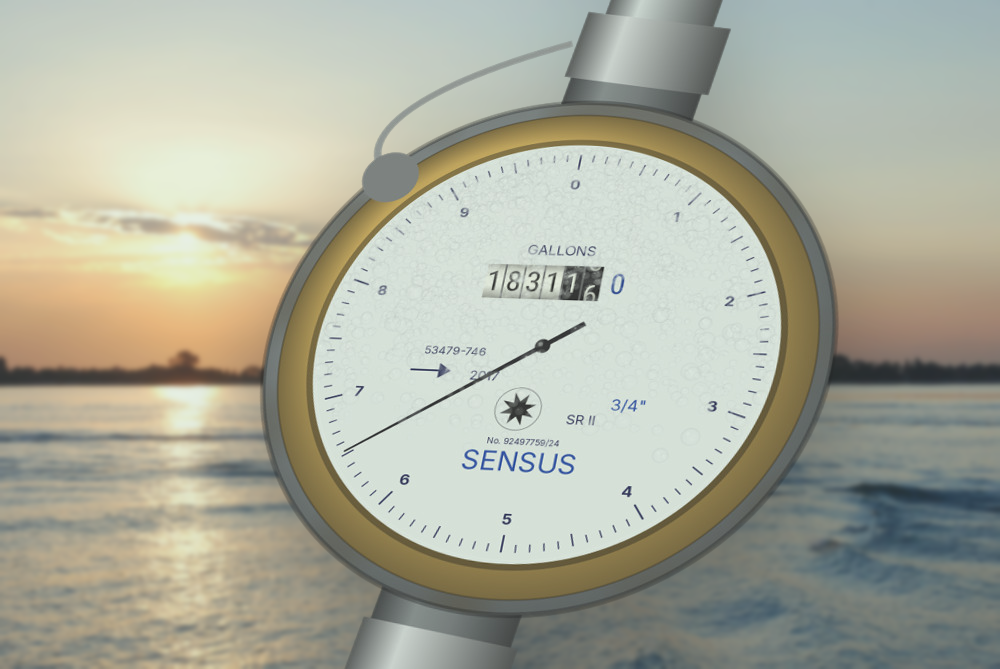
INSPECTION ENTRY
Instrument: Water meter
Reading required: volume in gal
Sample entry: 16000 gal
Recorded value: 1831156.5 gal
